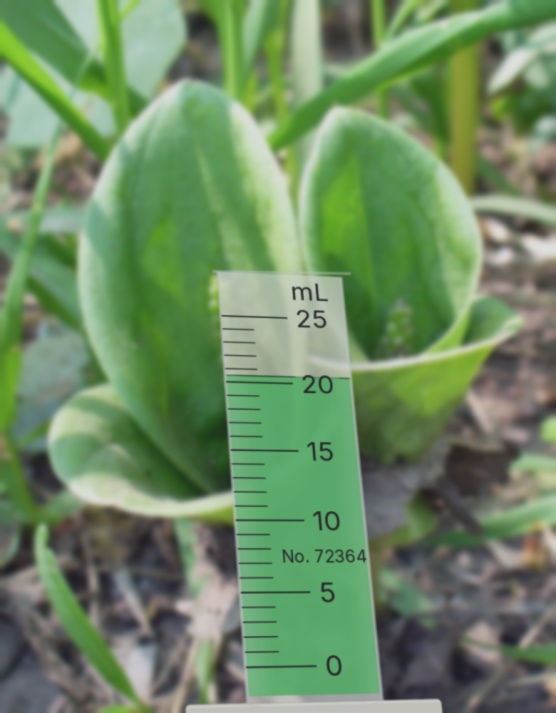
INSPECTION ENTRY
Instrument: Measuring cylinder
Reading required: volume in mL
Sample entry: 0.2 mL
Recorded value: 20.5 mL
